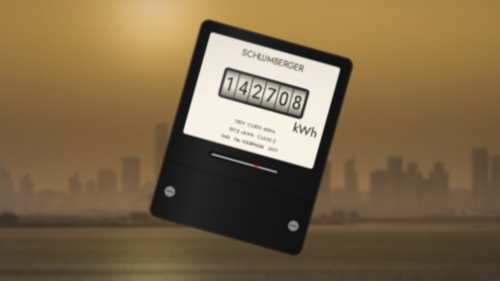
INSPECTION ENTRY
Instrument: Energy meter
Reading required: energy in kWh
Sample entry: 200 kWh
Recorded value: 142708 kWh
